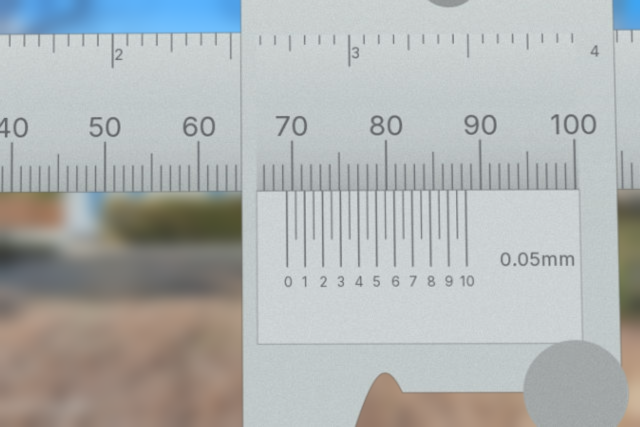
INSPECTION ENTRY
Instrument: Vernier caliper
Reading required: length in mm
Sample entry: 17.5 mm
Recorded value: 69.4 mm
